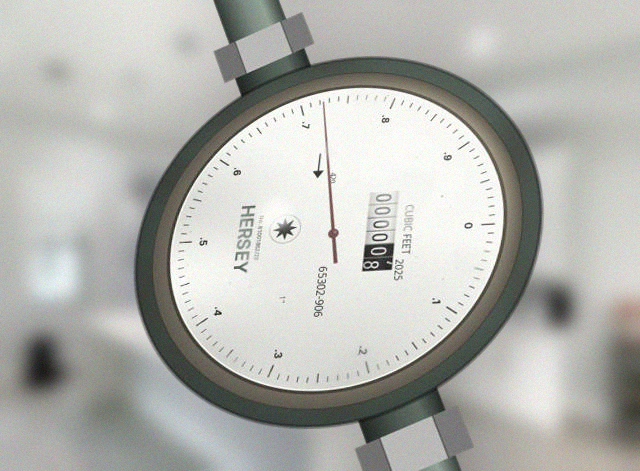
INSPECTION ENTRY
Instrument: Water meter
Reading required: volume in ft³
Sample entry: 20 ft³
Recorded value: 7.72 ft³
